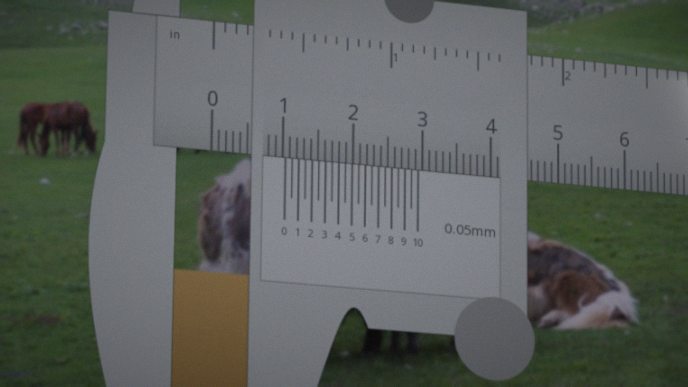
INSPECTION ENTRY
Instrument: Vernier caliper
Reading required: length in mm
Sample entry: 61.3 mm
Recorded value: 10.4 mm
